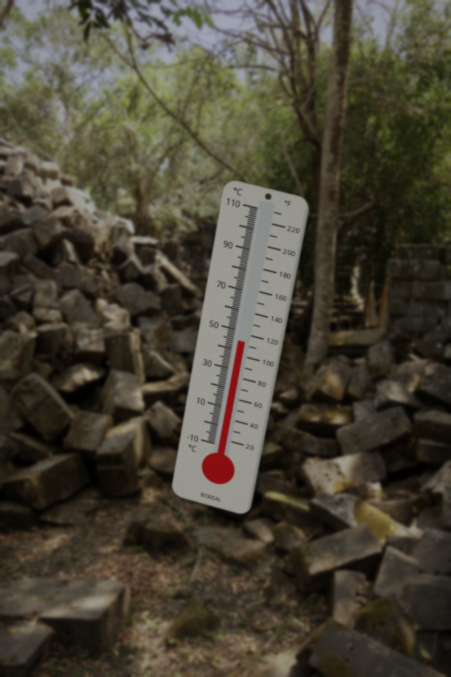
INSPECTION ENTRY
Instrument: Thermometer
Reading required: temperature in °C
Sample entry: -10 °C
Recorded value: 45 °C
